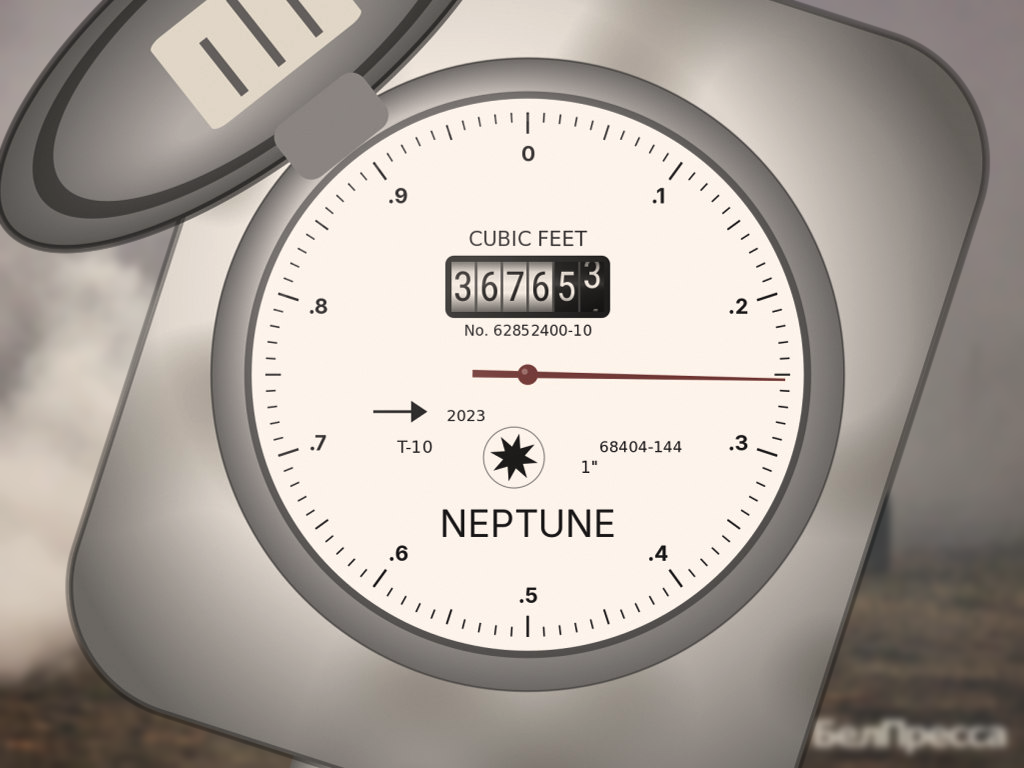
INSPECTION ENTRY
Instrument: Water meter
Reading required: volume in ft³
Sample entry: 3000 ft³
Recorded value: 367653.25 ft³
